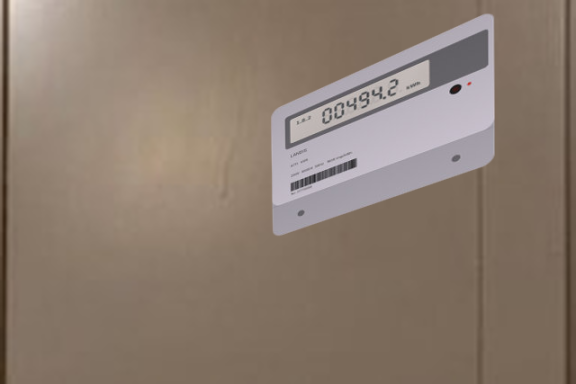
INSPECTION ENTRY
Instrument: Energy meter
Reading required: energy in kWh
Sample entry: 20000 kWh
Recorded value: 494.2 kWh
